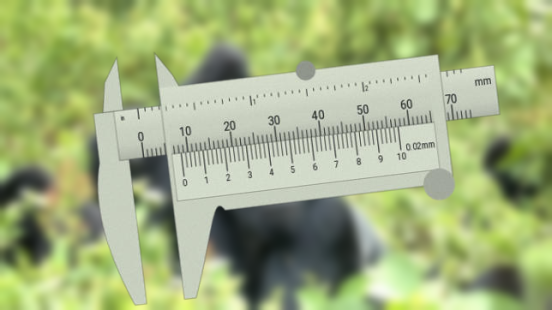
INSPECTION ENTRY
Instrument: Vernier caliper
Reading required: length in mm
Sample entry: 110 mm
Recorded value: 8.5 mm
